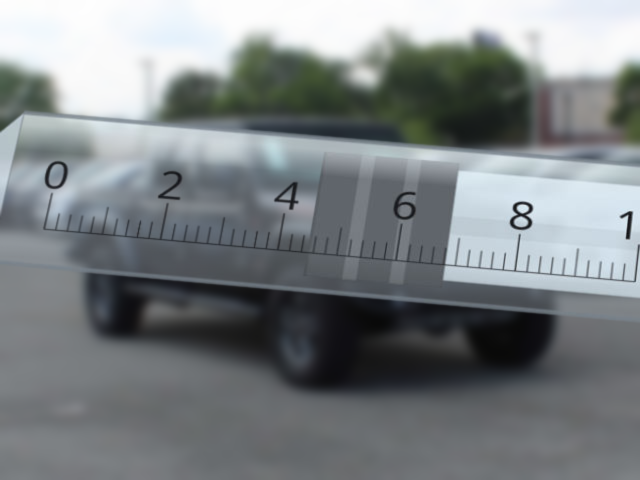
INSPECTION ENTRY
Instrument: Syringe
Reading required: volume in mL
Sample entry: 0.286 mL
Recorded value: 4.5 mL
